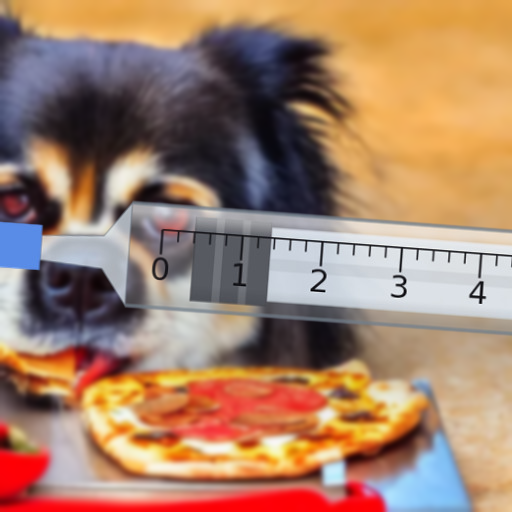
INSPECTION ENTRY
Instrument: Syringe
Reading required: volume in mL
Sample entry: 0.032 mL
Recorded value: 0.4 mL
